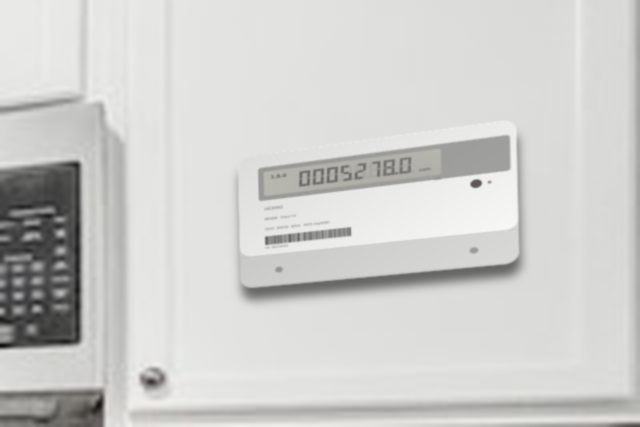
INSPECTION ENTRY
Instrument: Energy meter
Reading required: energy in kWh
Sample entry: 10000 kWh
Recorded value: 5278.0 kWh
